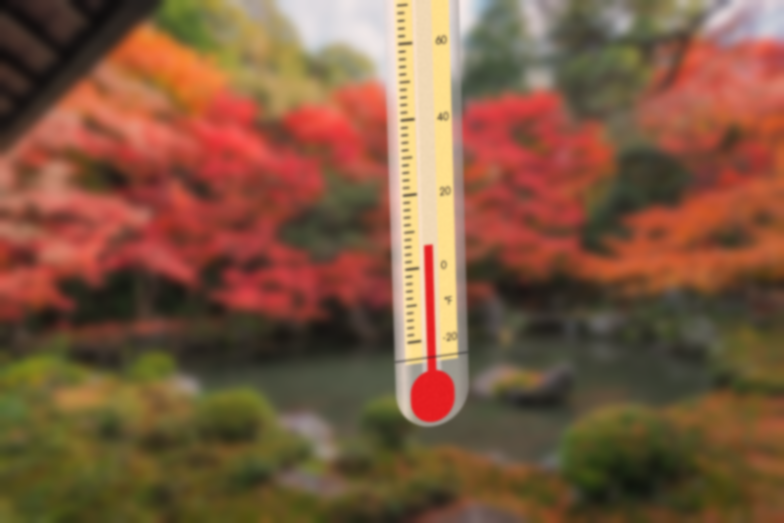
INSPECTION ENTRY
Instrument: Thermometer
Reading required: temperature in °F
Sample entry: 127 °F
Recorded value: 6 °F
